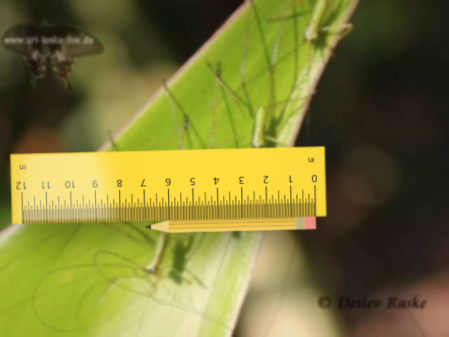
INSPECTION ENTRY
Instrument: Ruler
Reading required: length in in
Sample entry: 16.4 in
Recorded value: 7 in
